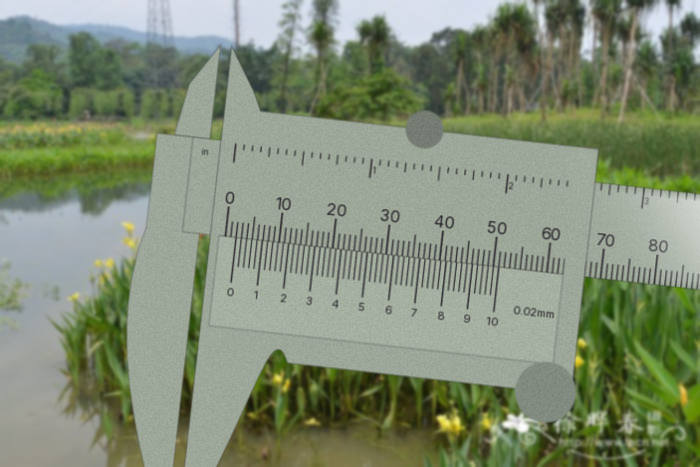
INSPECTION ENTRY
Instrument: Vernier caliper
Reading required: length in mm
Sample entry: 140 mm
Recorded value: 2.0 mm
